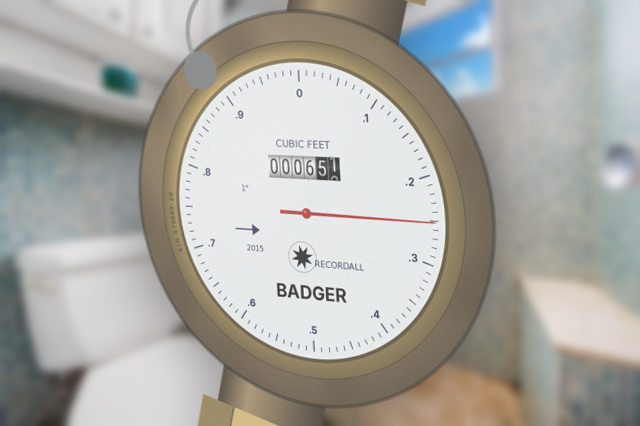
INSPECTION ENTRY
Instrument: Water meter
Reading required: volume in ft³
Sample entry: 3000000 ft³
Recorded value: 651.25 ft³
